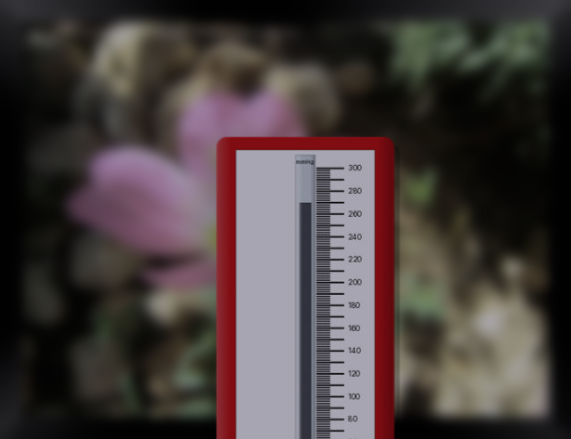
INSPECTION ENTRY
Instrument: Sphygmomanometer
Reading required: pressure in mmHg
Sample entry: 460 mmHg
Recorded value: 270 mmHg
